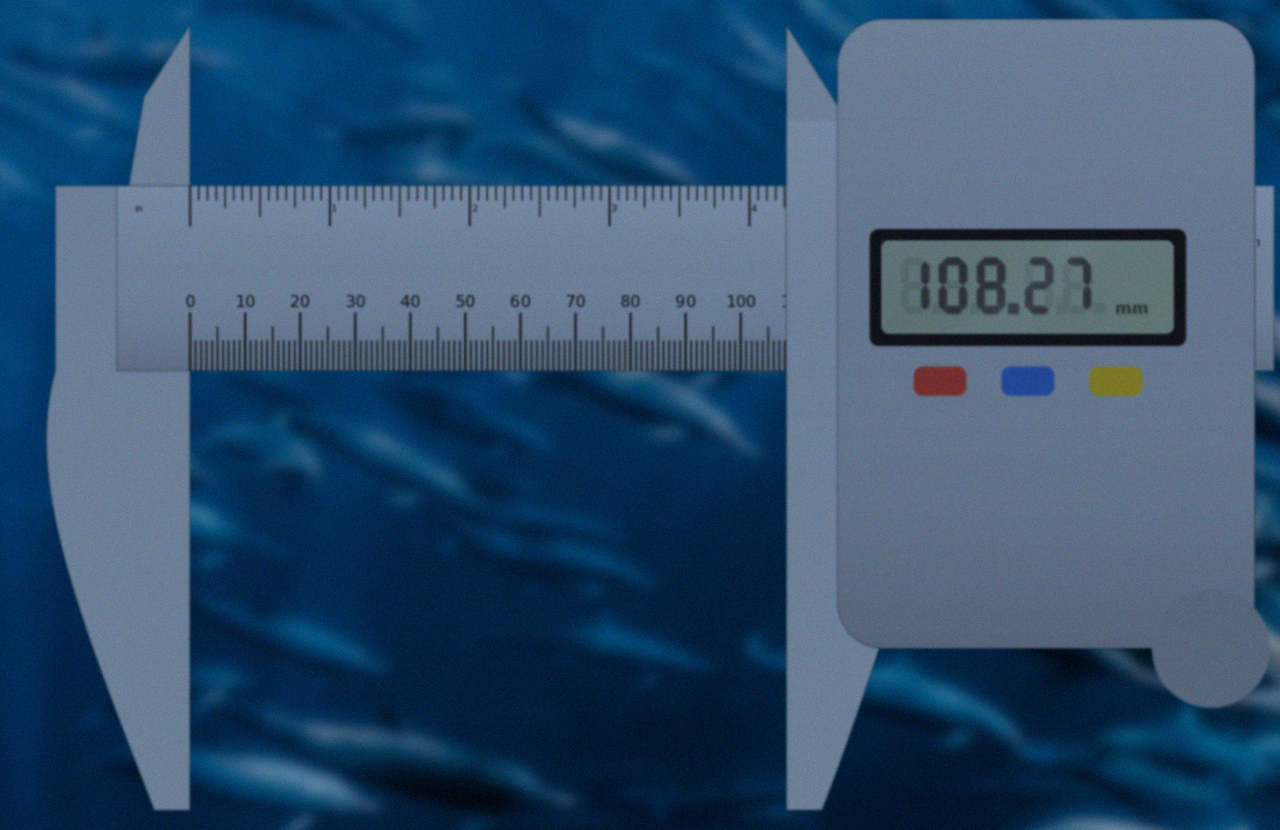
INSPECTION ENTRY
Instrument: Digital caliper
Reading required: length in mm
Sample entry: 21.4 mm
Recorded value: 108.27 mm
